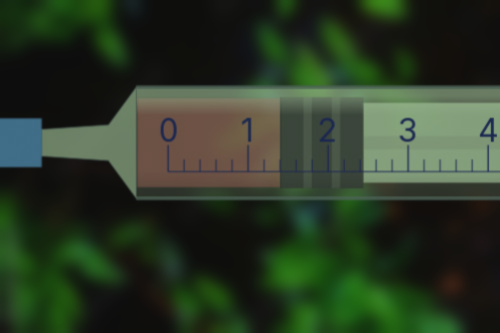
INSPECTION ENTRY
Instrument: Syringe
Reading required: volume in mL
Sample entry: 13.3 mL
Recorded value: 1.4 mL
